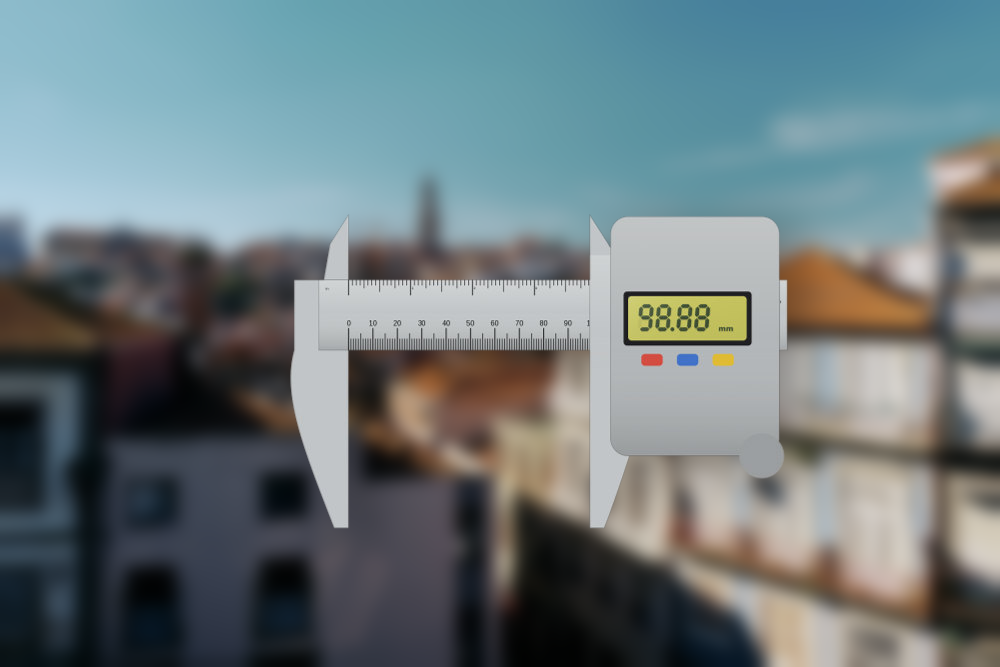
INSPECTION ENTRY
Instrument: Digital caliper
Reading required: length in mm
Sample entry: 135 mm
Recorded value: 98.88 mm
